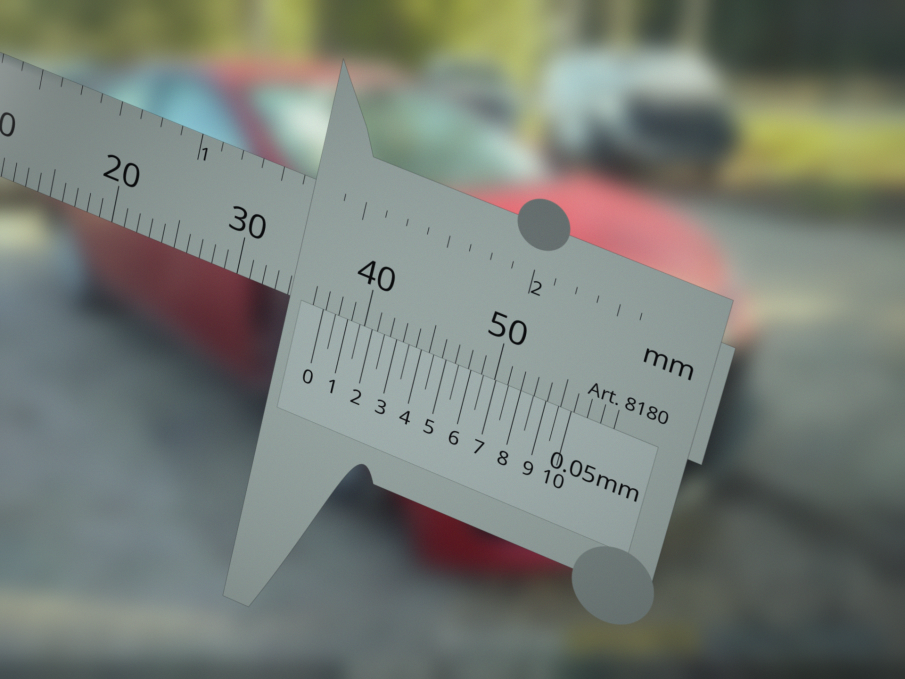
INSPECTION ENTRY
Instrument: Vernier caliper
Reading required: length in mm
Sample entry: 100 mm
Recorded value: 36.8 mm
